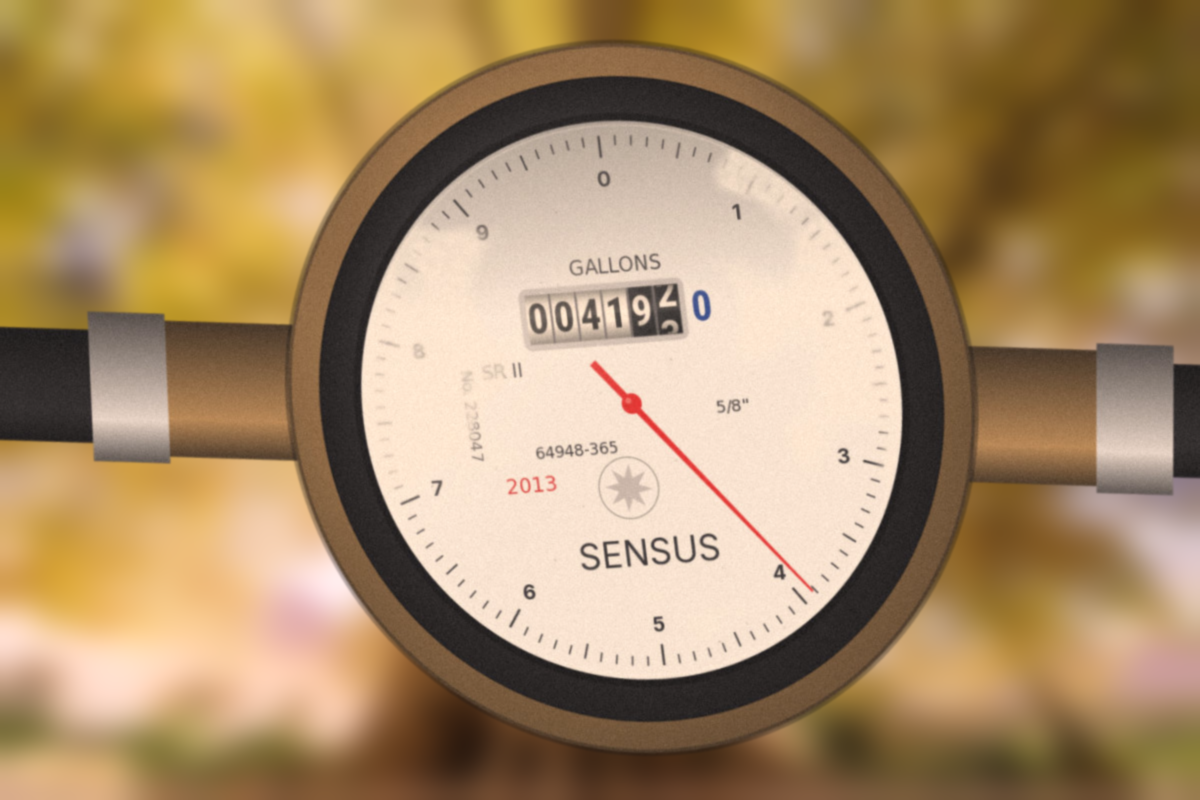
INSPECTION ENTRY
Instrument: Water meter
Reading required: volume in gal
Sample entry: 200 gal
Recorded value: 41923.9 gal
